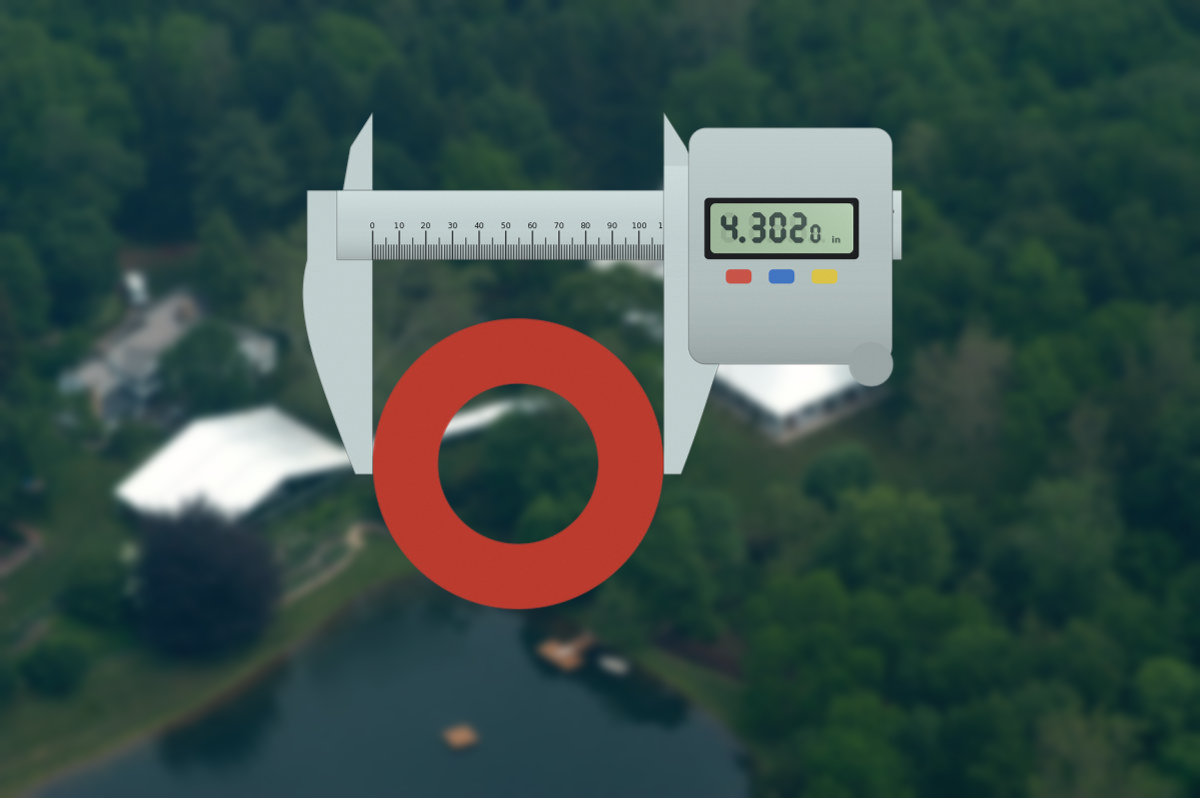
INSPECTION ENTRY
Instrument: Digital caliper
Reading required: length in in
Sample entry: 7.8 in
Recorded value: 4.3020 in
